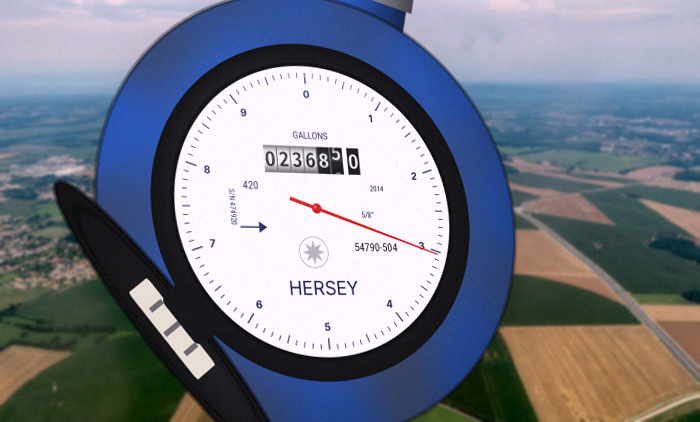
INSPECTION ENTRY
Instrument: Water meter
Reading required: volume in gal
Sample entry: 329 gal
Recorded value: 236853.0 gal
